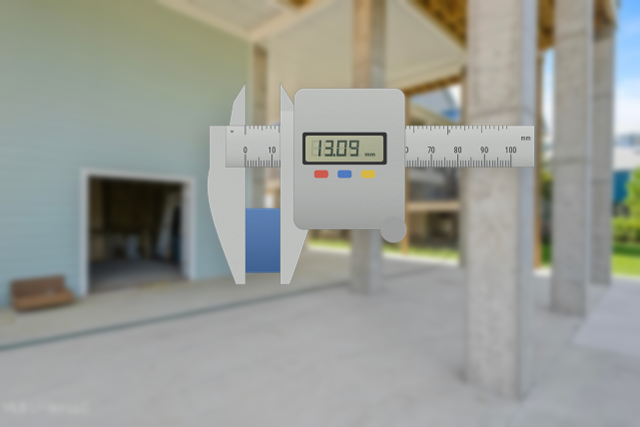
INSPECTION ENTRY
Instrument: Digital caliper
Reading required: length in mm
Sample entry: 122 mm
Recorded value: 13.09 mm
